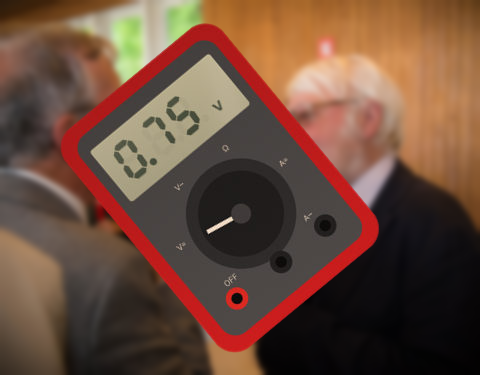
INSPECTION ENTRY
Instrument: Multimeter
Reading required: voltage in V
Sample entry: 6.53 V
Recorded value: 0.75 V
